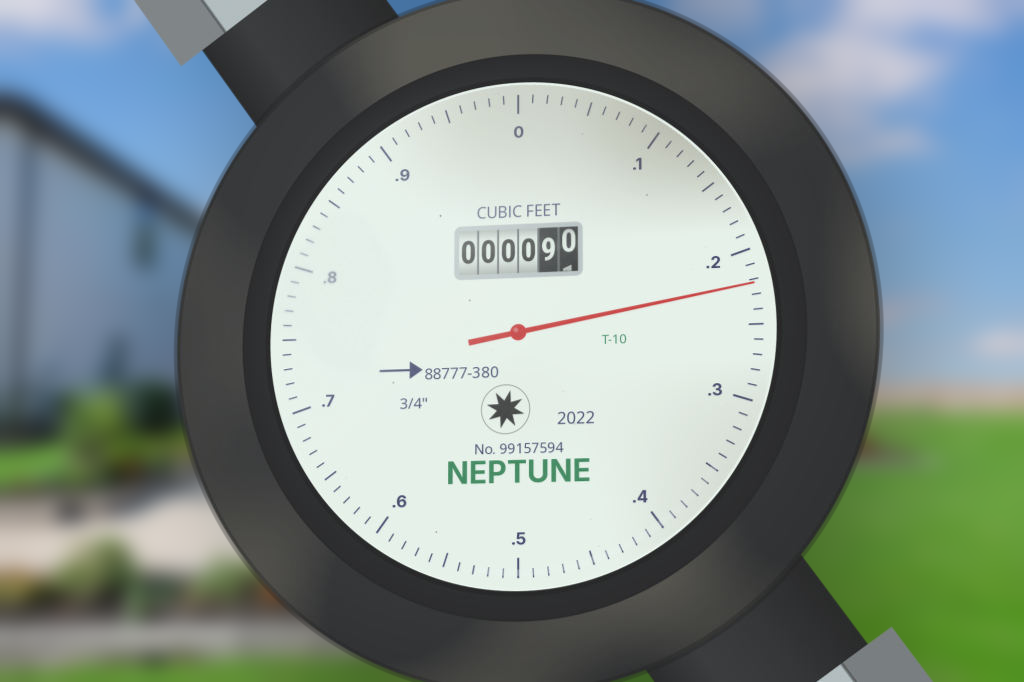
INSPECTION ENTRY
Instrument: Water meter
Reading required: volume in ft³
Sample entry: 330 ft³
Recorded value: 90.22 ft³
